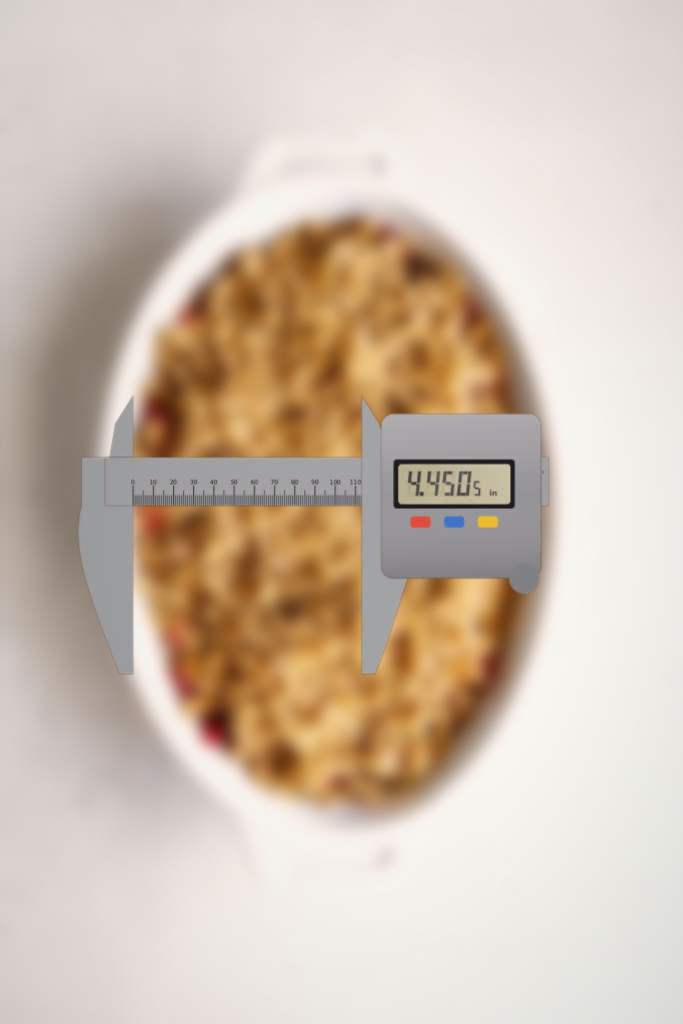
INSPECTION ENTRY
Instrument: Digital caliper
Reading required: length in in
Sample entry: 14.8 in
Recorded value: 4.4505 in
